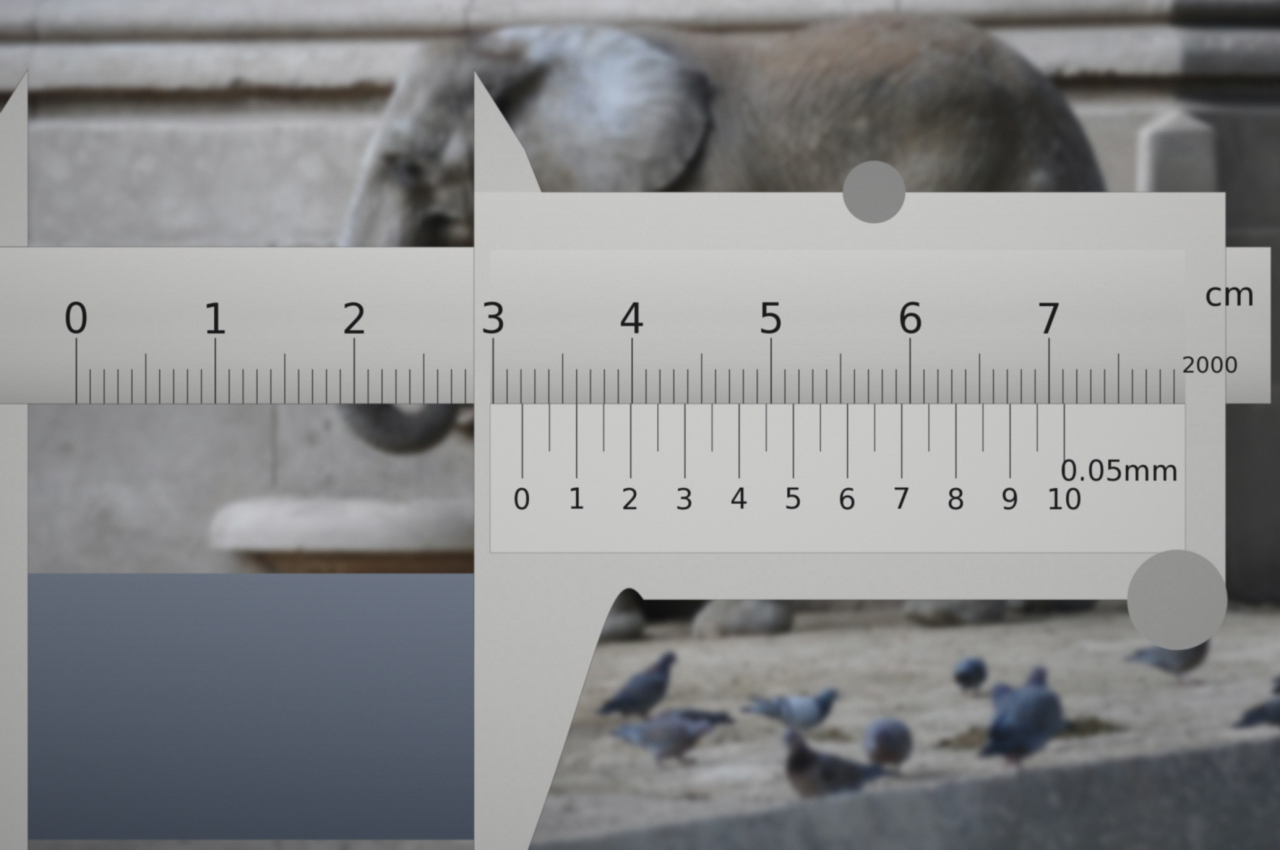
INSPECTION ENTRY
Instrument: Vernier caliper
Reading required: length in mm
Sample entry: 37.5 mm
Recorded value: 32.1 mm
